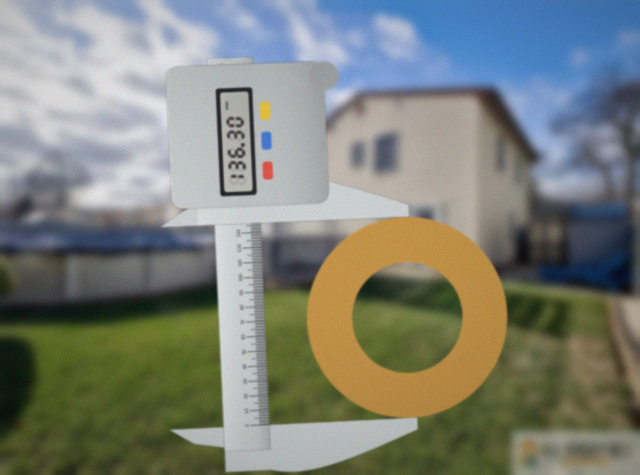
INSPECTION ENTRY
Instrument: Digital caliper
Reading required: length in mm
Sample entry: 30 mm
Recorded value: 136.30 mm
